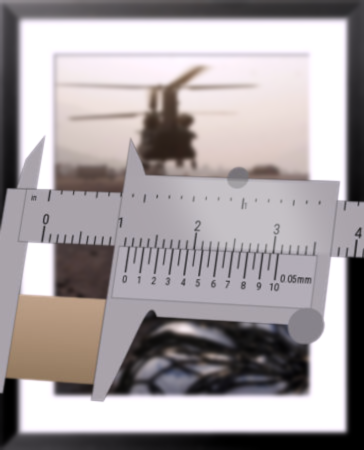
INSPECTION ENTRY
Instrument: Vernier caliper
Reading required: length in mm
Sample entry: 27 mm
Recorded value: 11.6 mm
